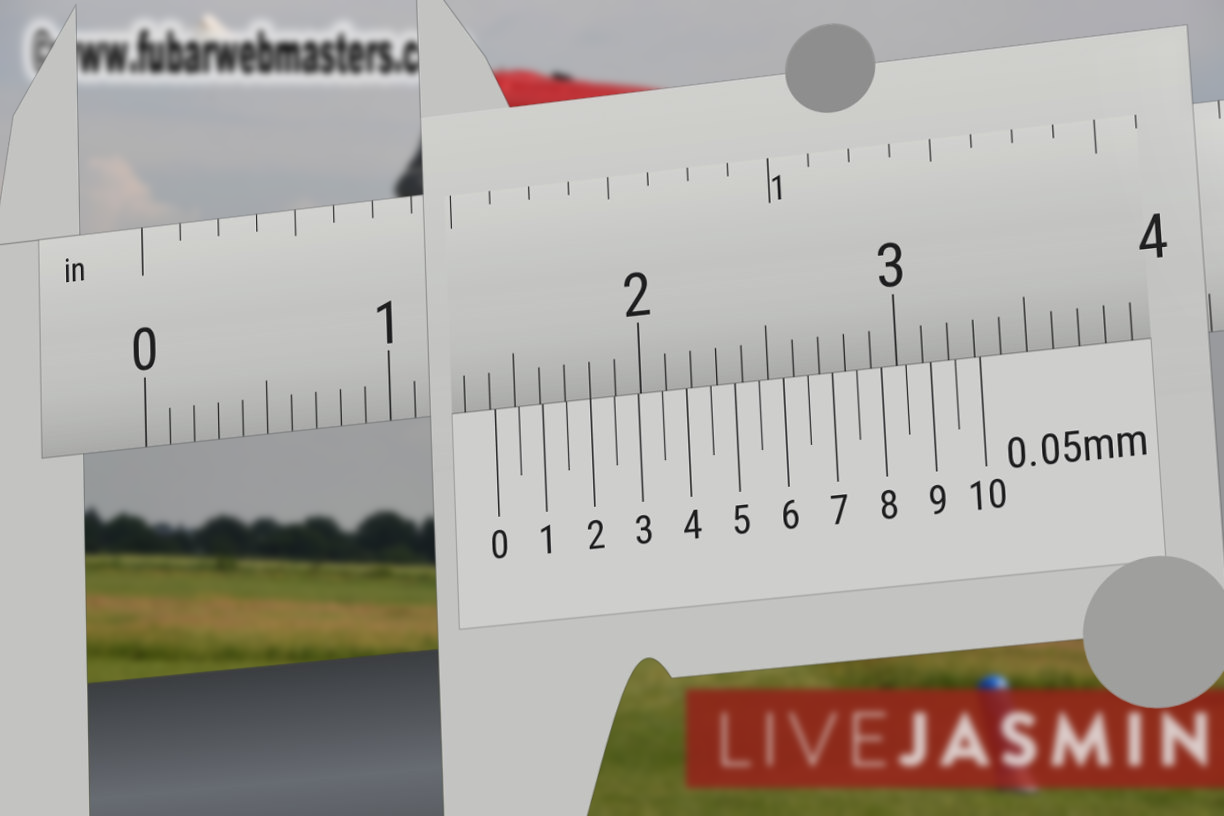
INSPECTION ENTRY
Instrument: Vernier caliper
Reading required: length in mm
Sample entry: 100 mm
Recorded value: 14.20 mm
